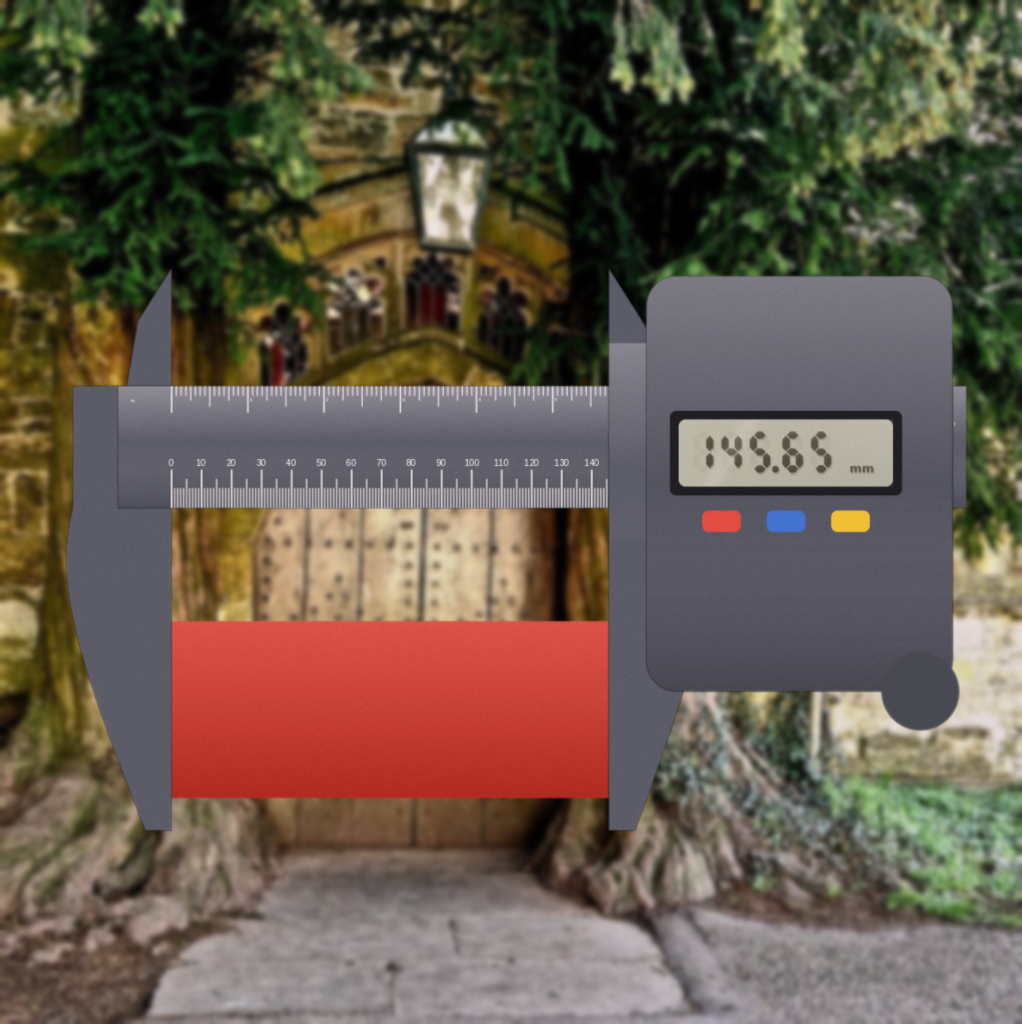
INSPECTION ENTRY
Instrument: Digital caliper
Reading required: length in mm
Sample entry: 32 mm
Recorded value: 145.65 mm
